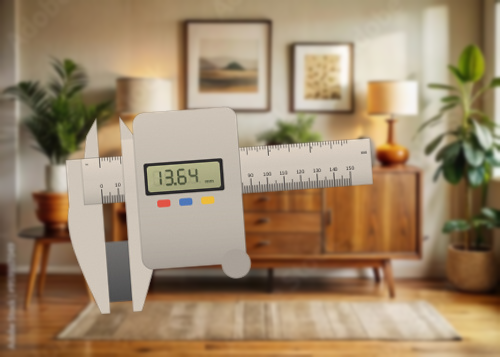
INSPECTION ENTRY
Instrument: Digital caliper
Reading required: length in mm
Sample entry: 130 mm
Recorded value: 13.64 mm
